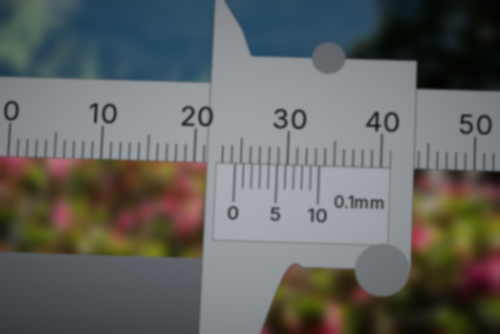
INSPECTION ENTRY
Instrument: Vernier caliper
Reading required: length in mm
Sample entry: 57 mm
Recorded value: 24.4 mm
